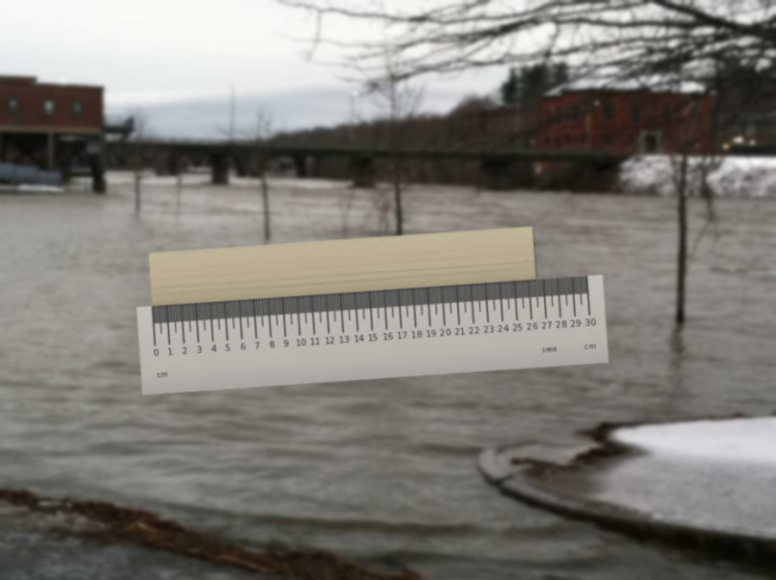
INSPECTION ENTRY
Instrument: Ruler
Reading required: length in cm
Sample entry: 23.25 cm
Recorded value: 26.5 cm
